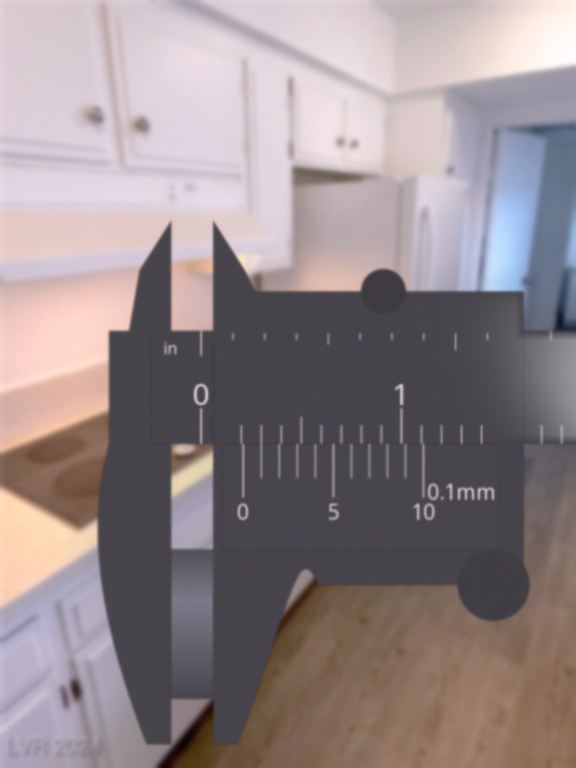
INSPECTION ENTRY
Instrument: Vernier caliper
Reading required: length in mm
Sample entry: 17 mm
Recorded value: 2.1 mm
